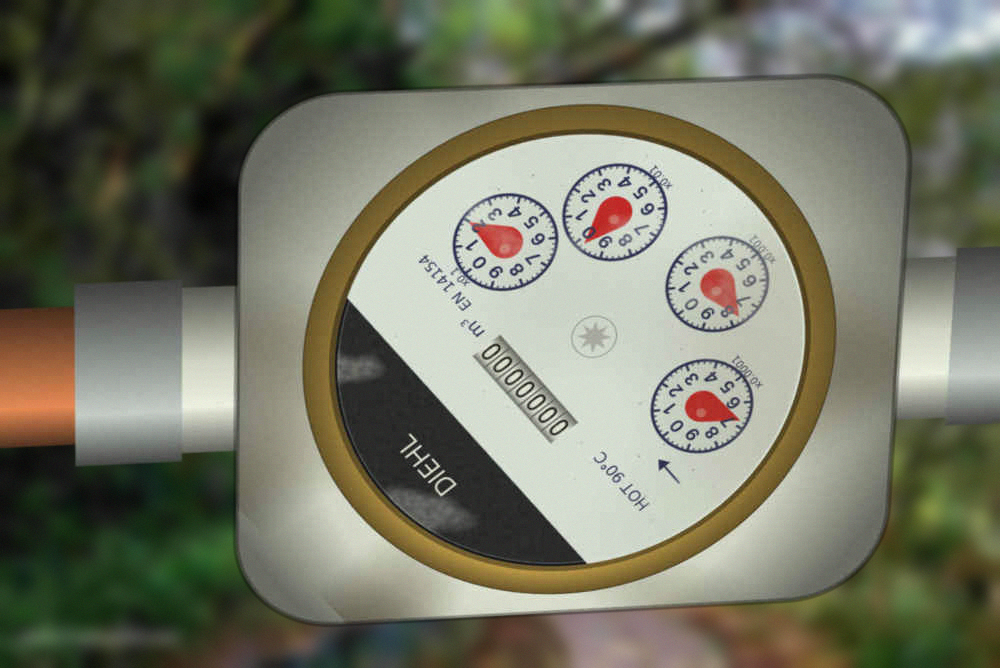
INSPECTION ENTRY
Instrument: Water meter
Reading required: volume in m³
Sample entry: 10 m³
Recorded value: 0.1976 m³
